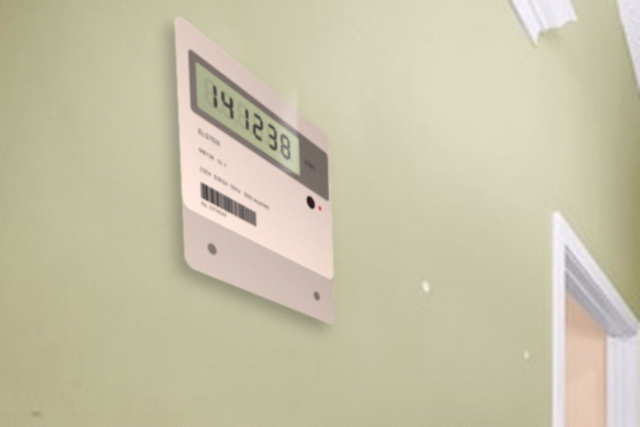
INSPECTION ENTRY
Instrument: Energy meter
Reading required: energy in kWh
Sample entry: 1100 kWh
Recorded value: 141238 kWh
